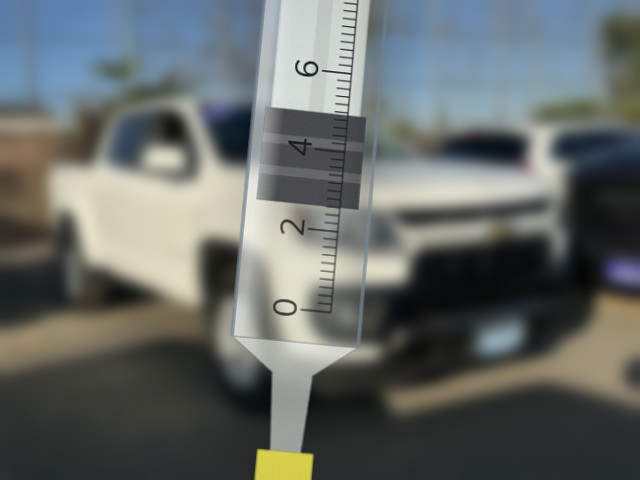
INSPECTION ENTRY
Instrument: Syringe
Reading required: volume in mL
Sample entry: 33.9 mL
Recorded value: 2.6 mL
